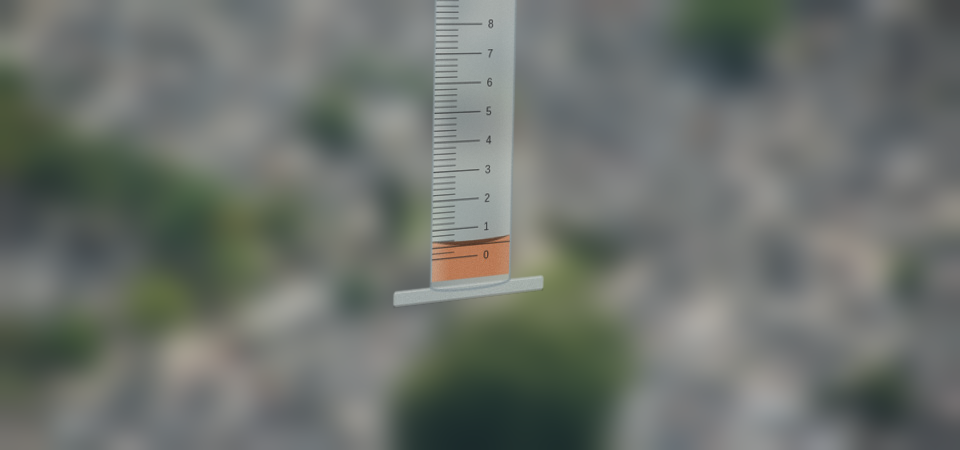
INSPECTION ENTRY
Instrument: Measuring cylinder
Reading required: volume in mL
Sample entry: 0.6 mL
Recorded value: 0.4 mL
